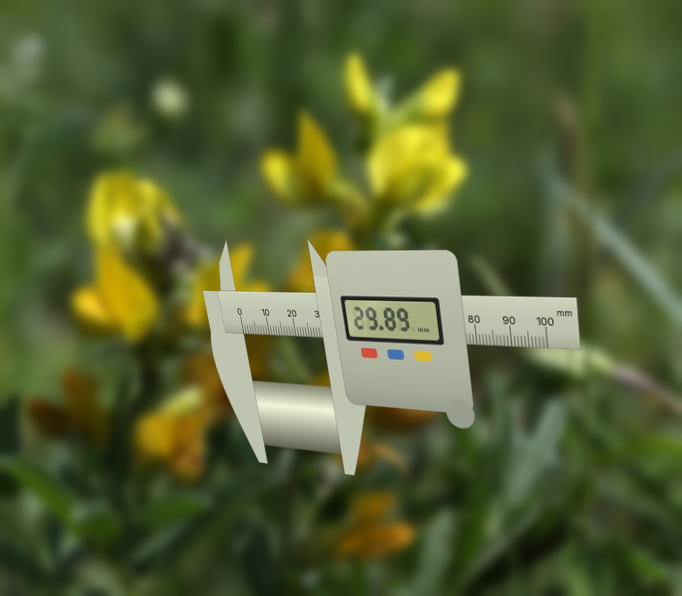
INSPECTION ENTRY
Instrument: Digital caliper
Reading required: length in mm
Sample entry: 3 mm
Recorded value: 29.89 mm
